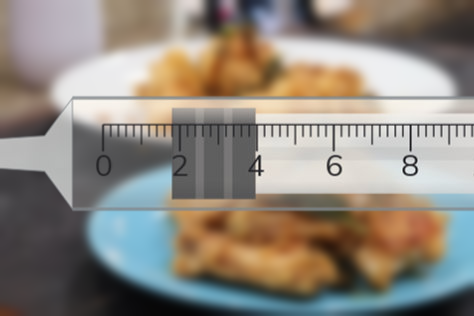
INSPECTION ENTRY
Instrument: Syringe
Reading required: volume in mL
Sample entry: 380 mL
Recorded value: 1.8 mL
